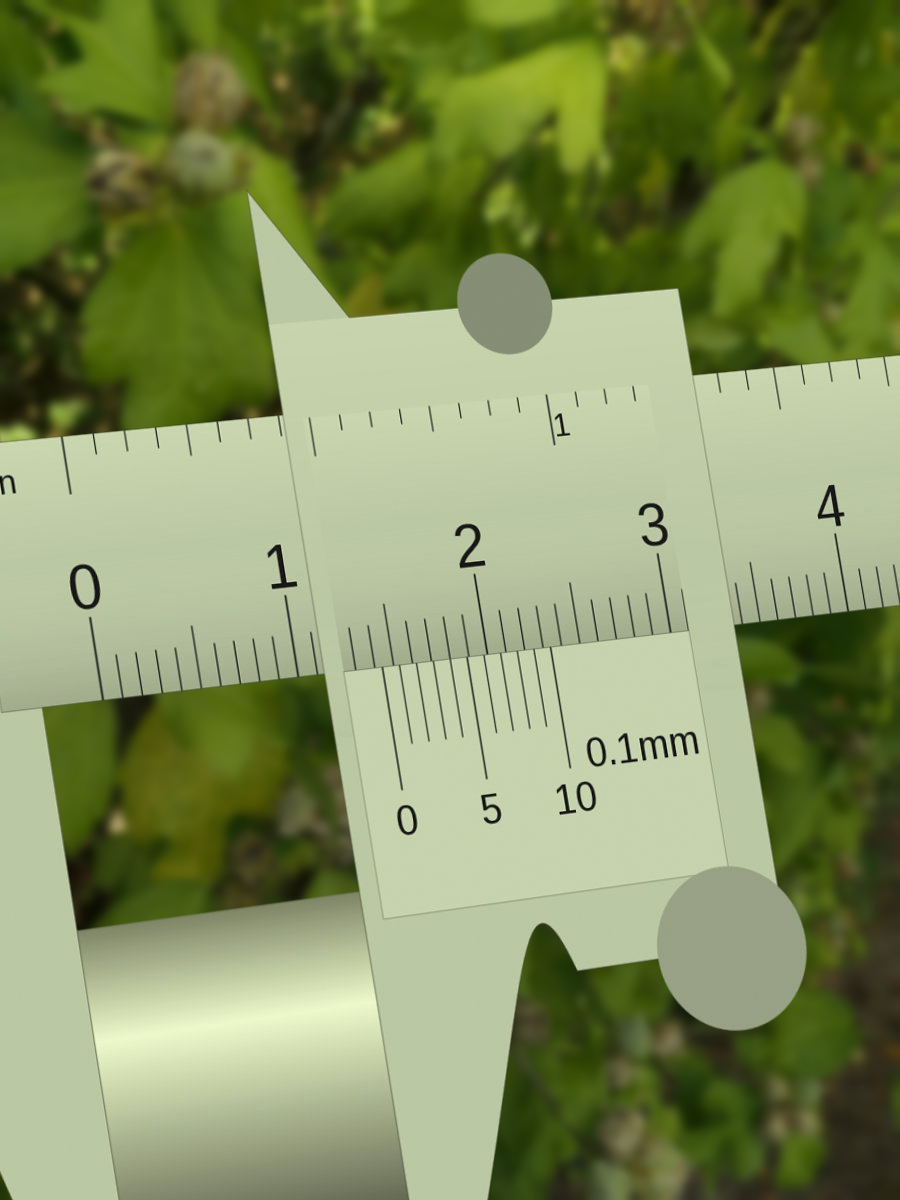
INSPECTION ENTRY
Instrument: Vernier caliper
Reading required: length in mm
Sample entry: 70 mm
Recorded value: 14.4 mm
